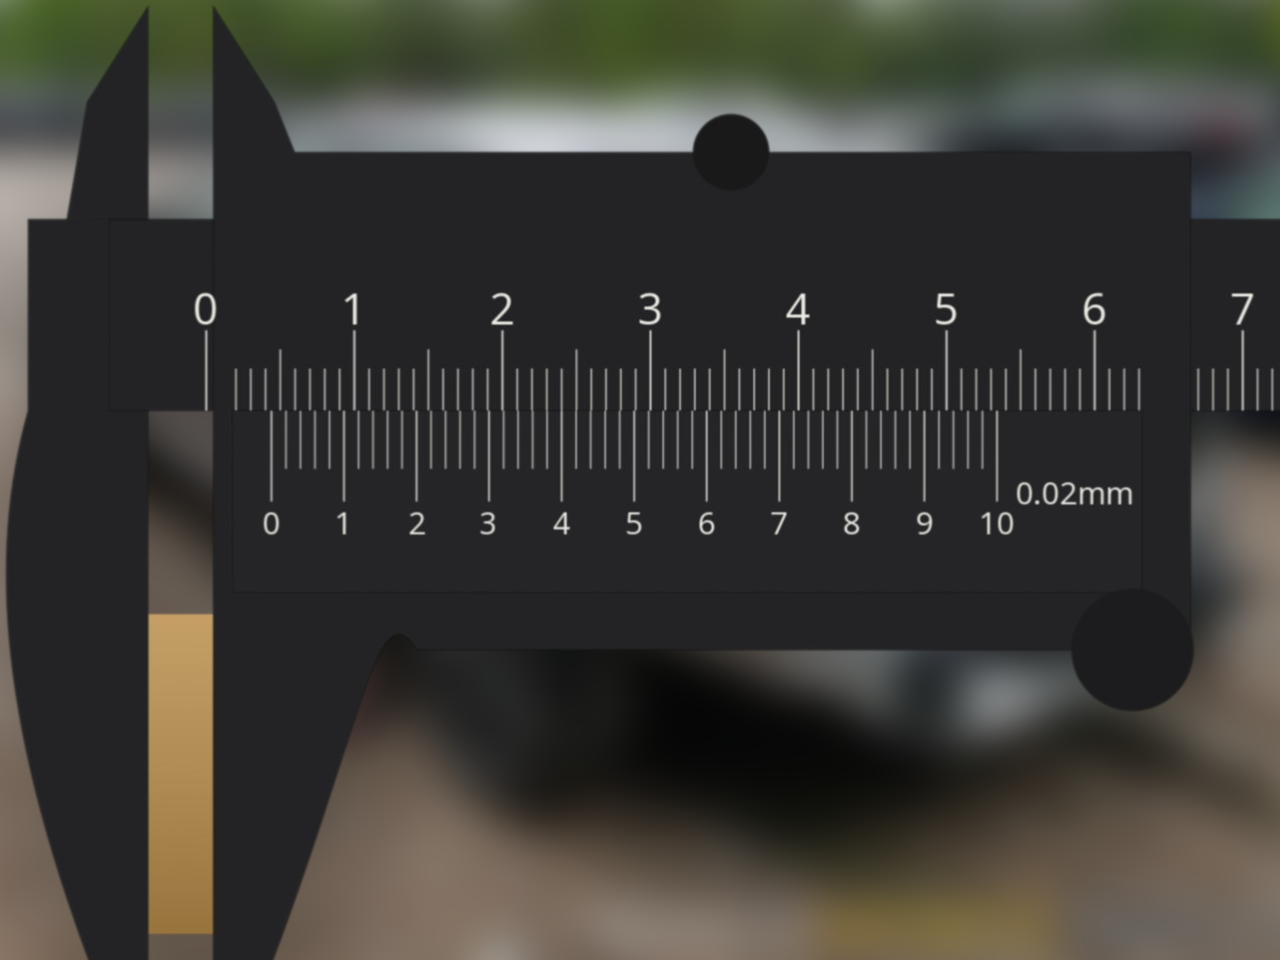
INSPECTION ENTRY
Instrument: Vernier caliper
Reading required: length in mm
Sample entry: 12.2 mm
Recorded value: 4.4 mm
